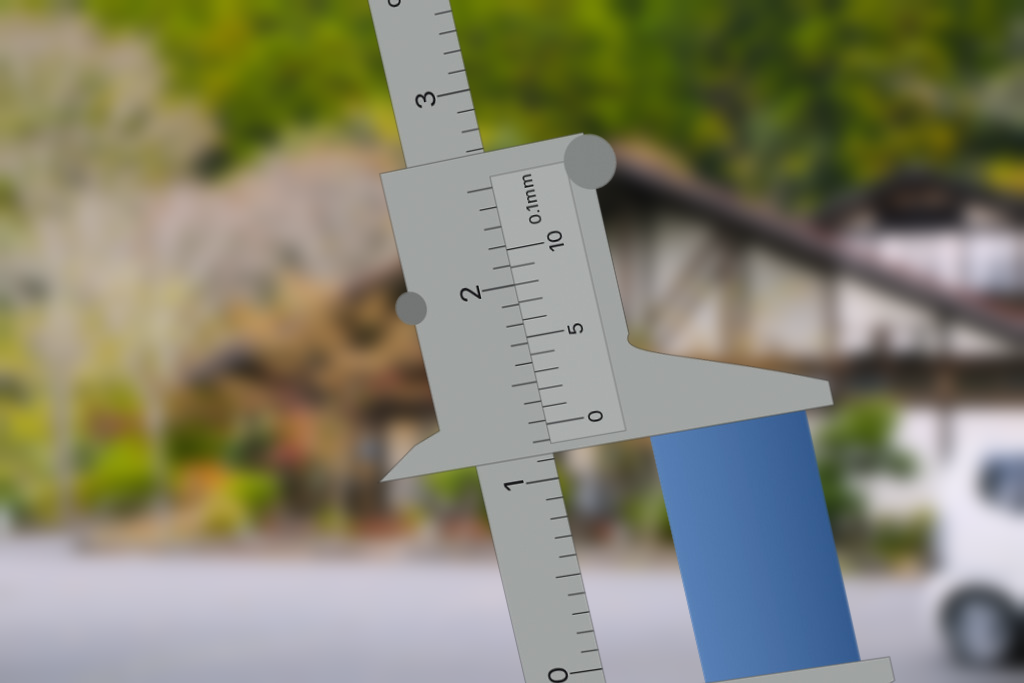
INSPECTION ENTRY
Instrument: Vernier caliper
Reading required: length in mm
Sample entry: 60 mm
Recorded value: 12.8 mm
